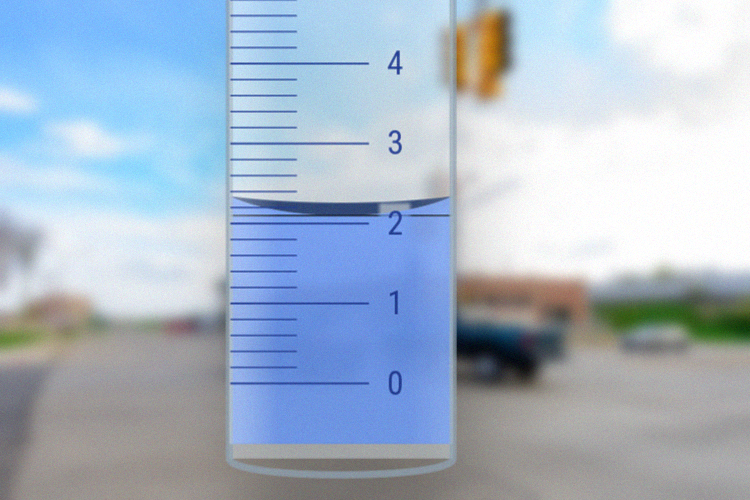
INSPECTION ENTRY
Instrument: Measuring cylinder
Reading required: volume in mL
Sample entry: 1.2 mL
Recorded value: 2.1 mL
